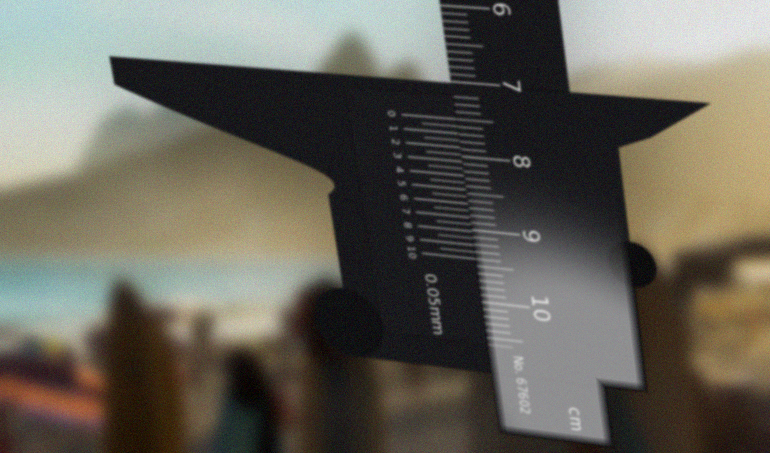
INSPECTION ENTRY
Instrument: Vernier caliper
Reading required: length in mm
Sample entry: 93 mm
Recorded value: 75.0 mm
